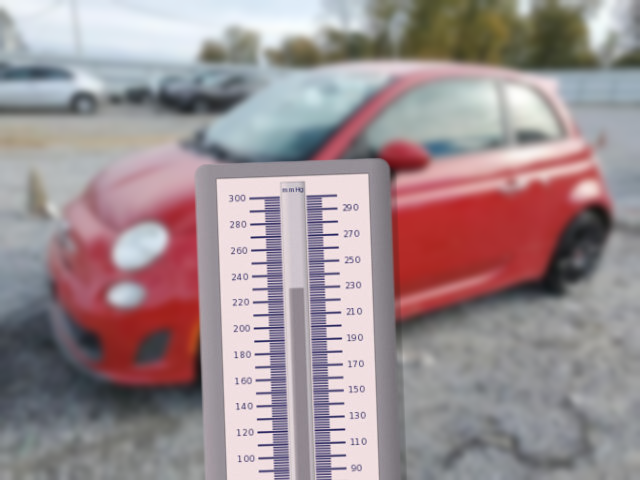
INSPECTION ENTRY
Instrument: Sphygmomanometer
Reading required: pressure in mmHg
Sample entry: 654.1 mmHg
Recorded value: 230 mmHg
